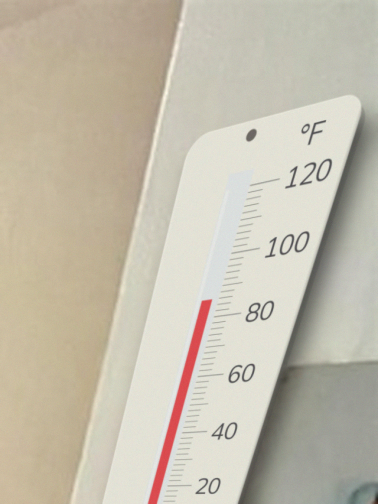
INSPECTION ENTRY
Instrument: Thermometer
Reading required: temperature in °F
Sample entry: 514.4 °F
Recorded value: 86 °F
